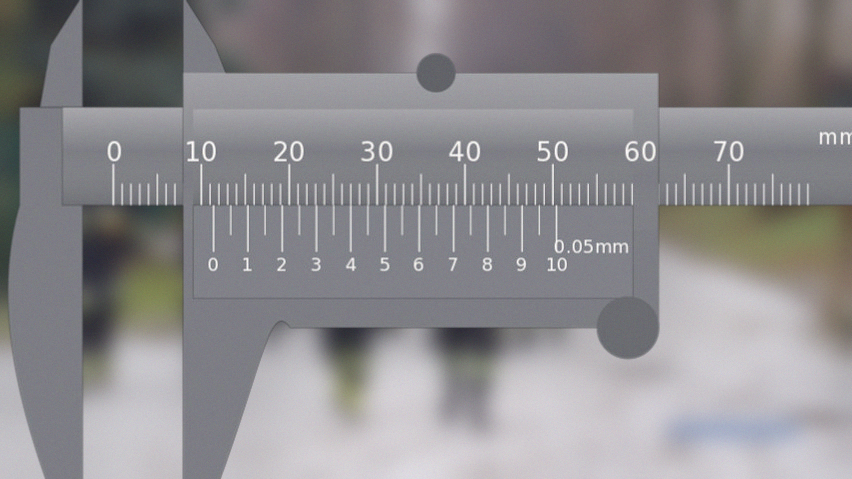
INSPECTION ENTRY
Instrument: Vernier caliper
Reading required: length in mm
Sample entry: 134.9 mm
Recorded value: 11.4 mm
